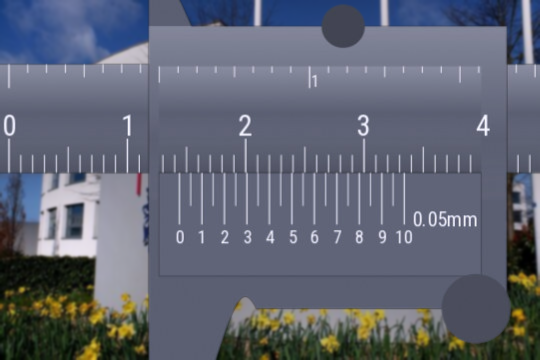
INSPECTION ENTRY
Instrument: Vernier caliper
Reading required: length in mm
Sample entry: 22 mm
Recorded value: 14.4 mm
